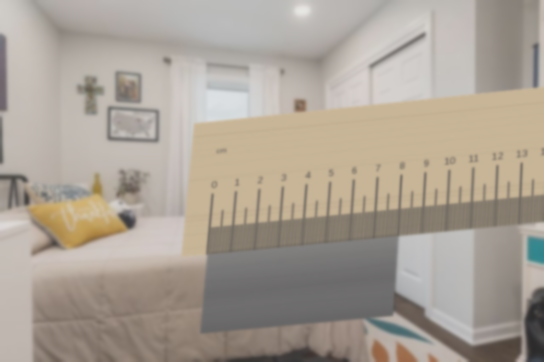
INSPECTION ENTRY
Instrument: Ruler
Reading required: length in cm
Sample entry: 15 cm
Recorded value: 8 cm
